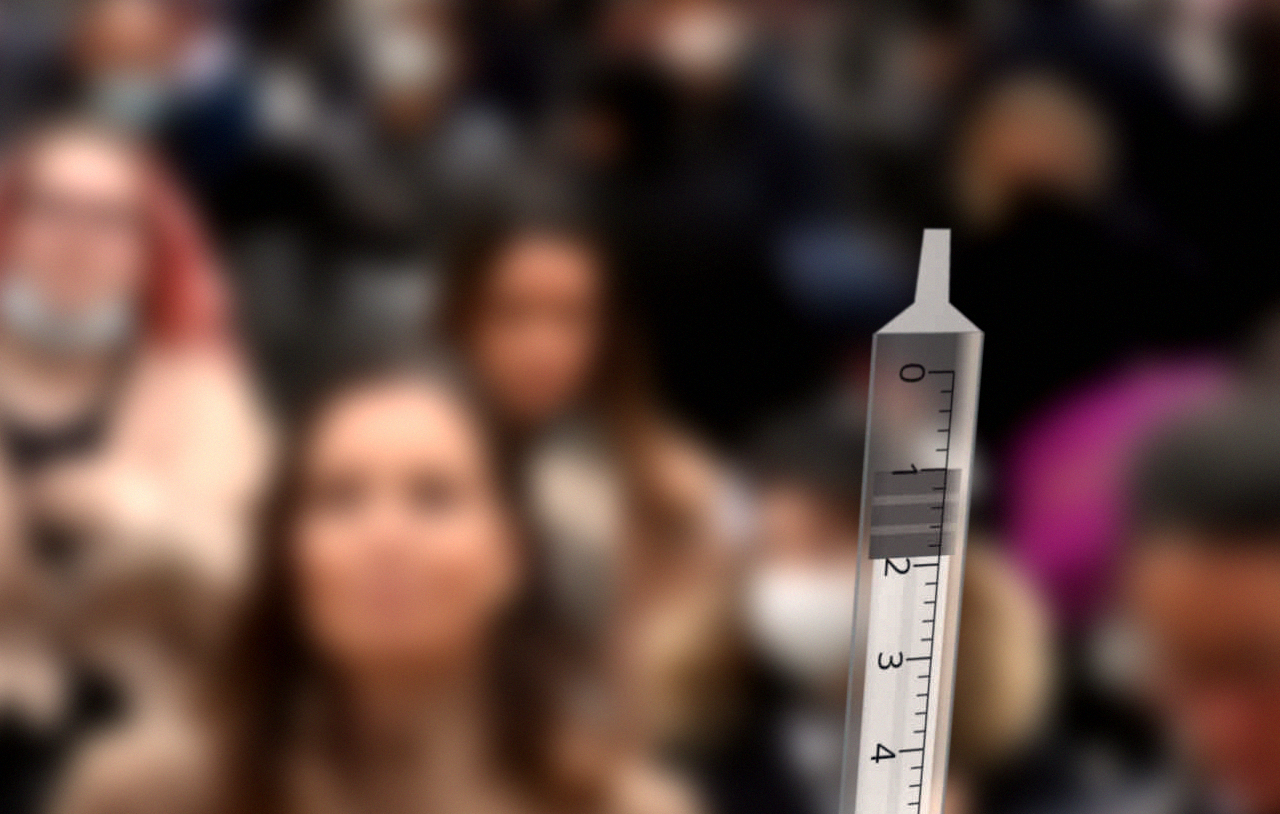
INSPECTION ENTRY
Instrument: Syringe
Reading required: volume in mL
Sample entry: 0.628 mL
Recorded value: 1 mL
